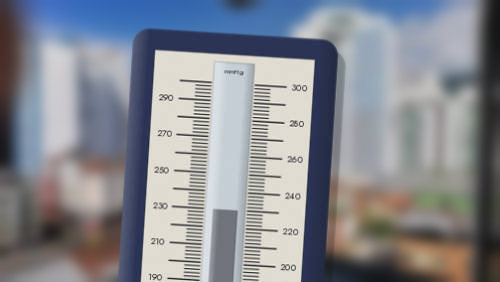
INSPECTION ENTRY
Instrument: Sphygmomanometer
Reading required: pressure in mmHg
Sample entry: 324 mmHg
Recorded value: 230 mmHg
